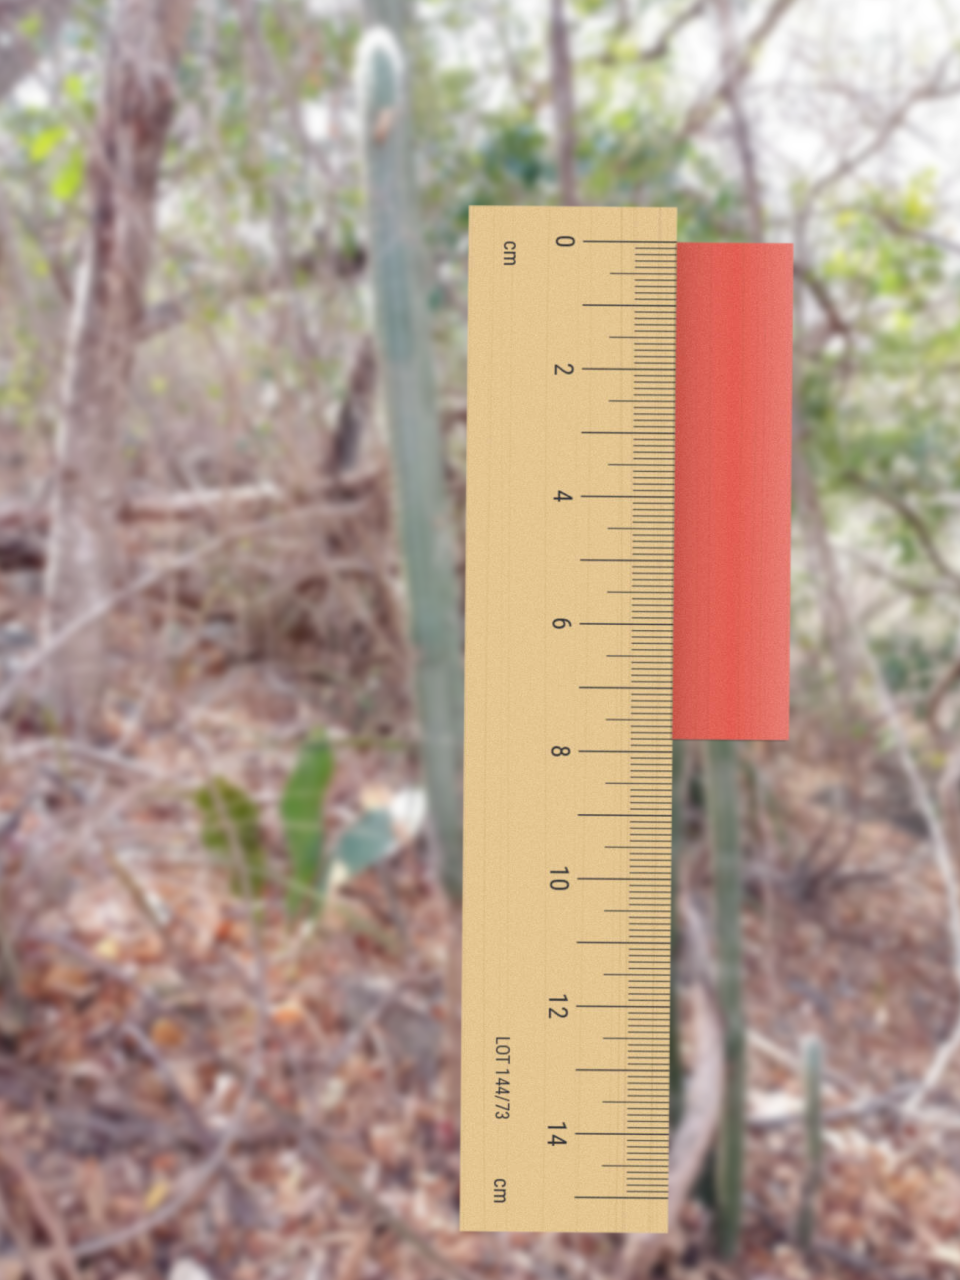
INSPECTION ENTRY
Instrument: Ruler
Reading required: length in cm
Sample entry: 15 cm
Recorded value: 7.8 cm
